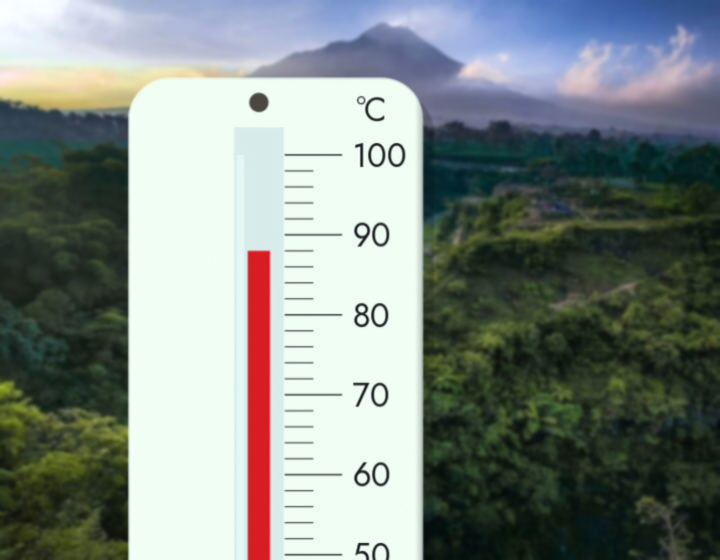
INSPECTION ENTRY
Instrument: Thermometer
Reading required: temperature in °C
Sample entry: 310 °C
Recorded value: 88 °C
